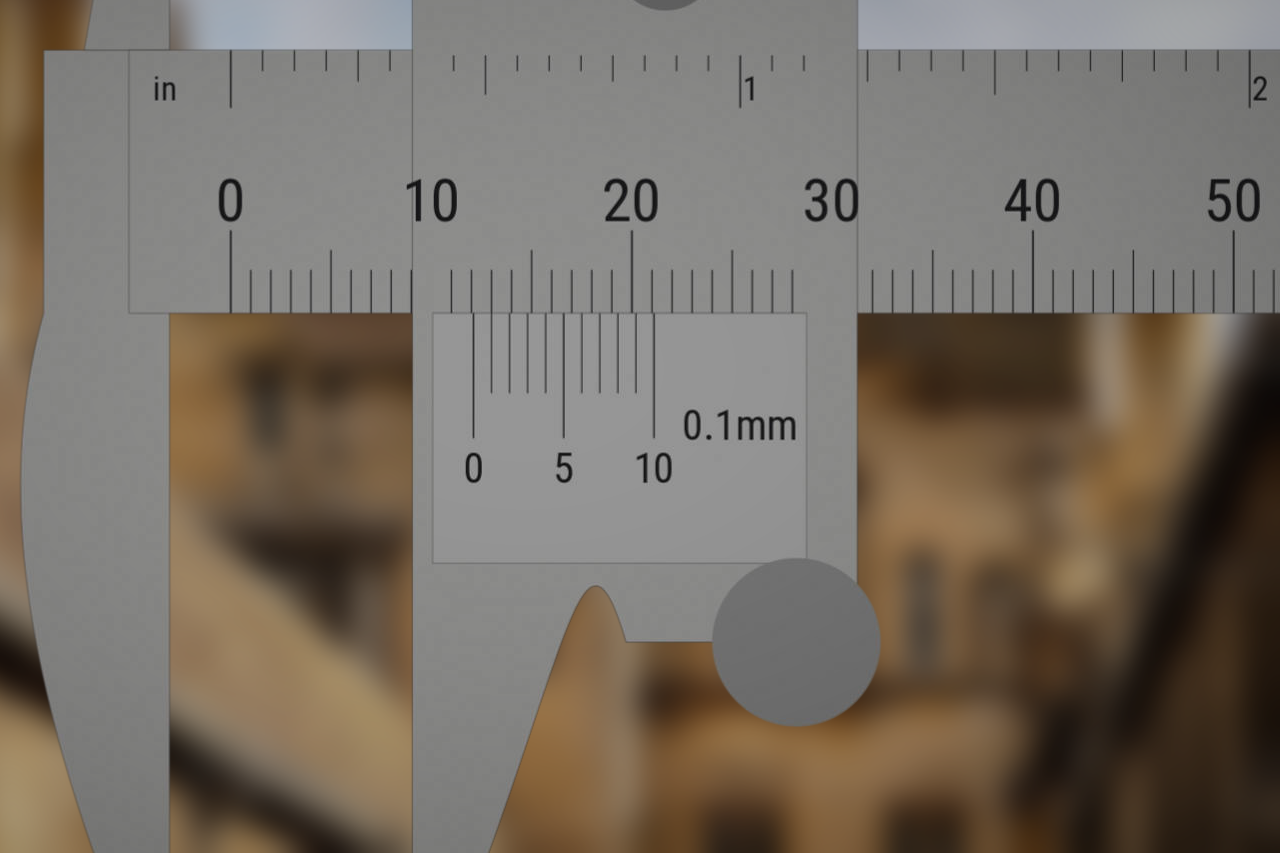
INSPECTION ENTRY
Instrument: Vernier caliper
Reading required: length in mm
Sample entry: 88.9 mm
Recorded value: 12.1 mm
